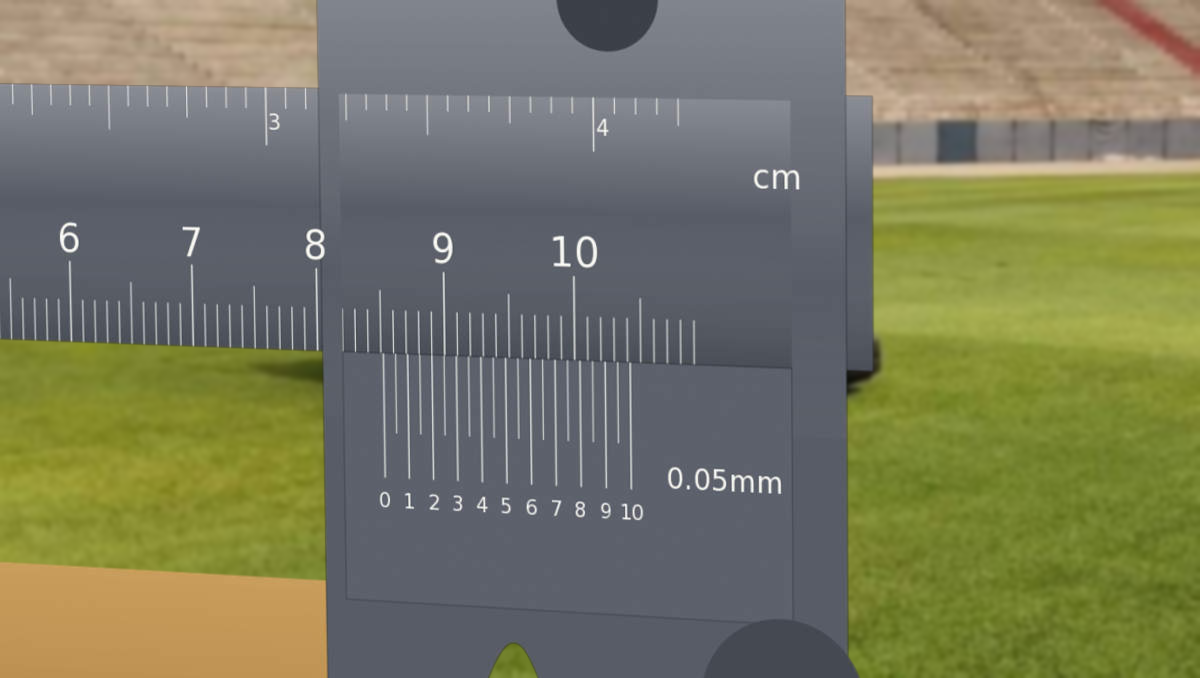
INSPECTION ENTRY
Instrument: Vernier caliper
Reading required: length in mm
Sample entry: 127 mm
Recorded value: 85.2 mm
